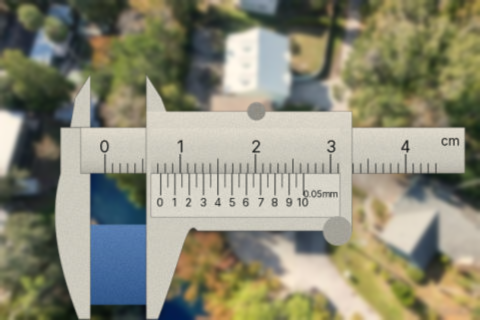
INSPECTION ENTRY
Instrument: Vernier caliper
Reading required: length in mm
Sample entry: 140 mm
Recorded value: 7.4 mm
